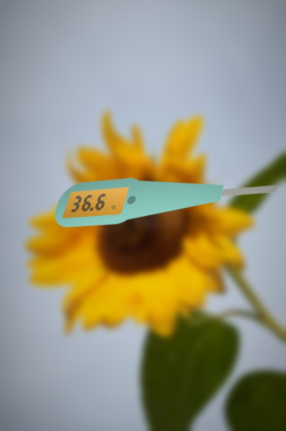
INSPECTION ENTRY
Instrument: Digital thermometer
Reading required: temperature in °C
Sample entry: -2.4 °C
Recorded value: 36.6 °C
